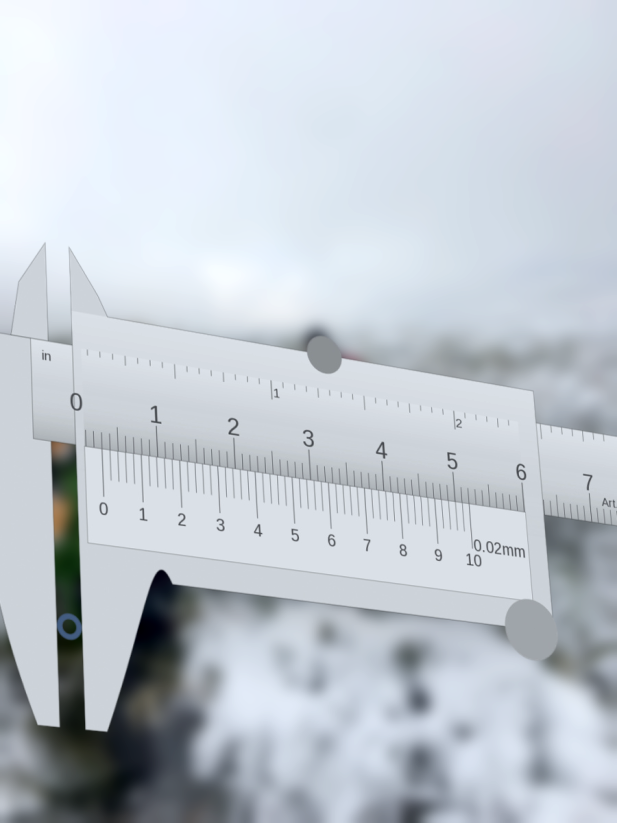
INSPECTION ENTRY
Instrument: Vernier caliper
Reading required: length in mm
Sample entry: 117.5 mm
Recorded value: 3.0 mm
